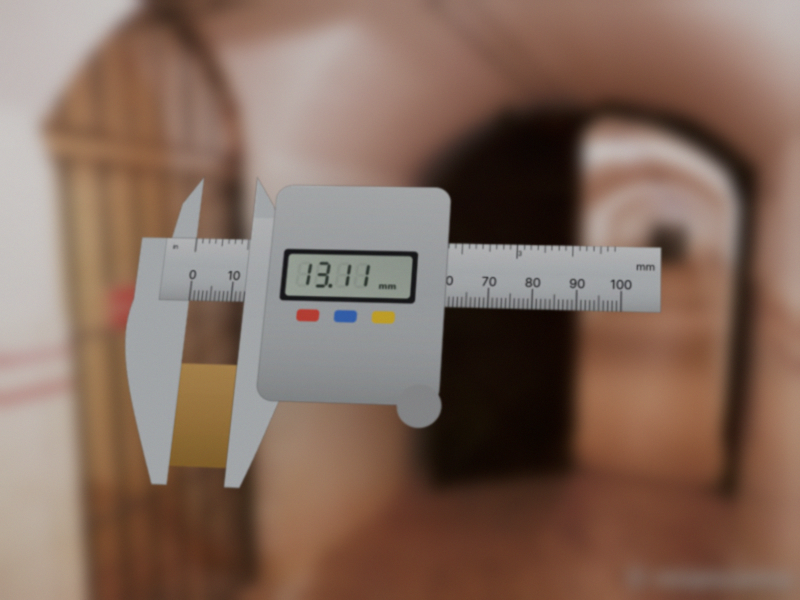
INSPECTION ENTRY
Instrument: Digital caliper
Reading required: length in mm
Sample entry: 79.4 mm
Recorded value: 13.11 mm
